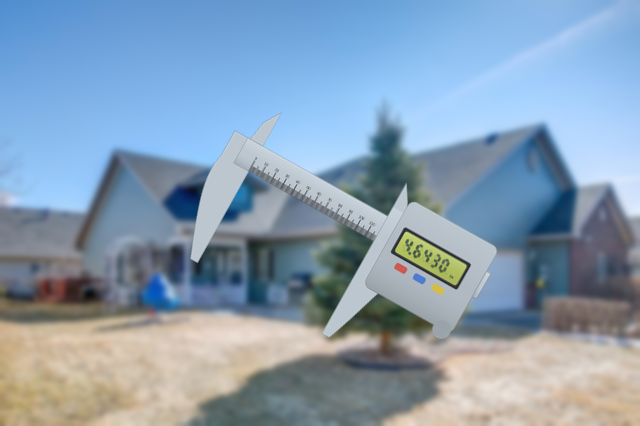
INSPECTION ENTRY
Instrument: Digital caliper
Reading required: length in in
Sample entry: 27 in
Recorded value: 4.6430 in
